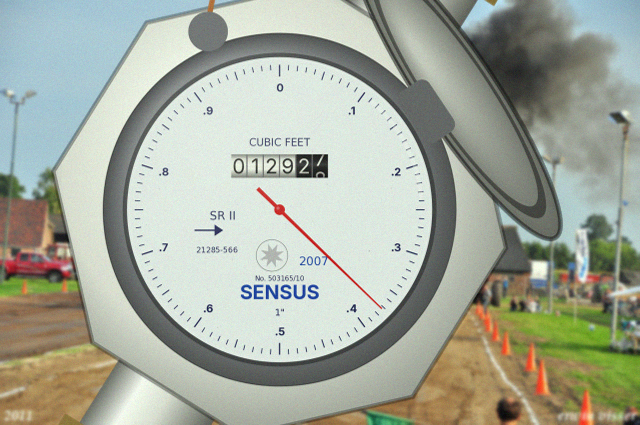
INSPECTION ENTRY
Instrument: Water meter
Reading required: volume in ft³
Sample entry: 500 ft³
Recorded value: 12927.37 ft³
